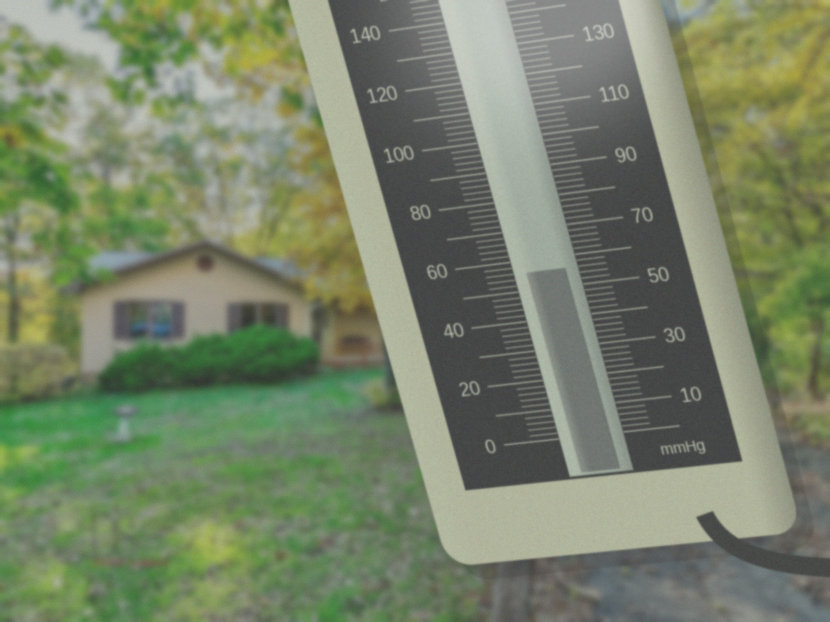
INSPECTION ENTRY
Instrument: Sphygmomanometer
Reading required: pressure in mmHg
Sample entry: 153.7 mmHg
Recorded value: 56 mmHg
